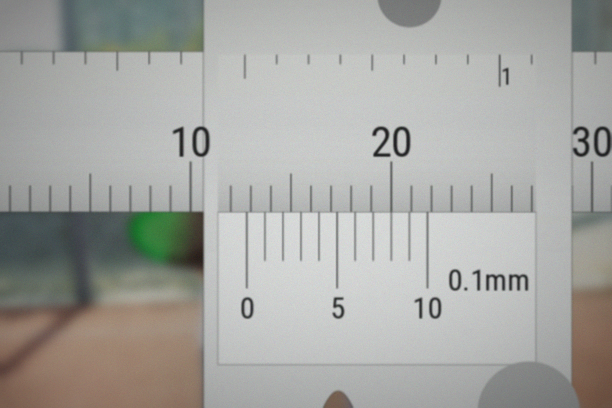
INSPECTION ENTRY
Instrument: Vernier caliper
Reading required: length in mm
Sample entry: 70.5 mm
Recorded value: 12.8 mm
